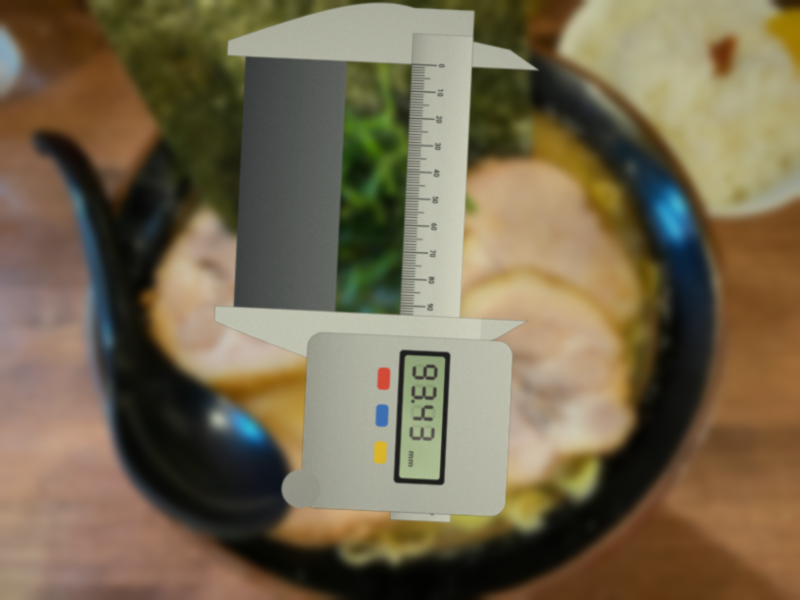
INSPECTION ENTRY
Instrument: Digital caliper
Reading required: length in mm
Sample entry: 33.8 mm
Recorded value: 93.43 mm
